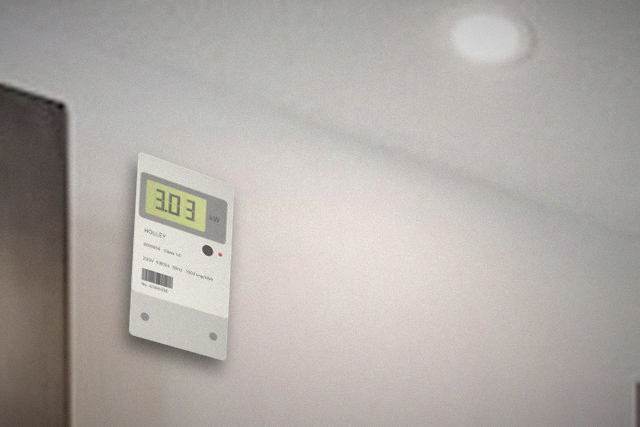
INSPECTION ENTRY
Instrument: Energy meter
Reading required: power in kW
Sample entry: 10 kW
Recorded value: 3.03 kW
